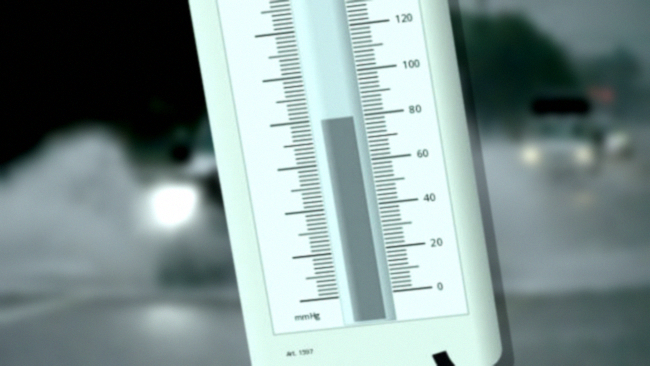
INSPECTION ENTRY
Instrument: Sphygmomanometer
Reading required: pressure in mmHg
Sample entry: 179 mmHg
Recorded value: 80 mmHg
